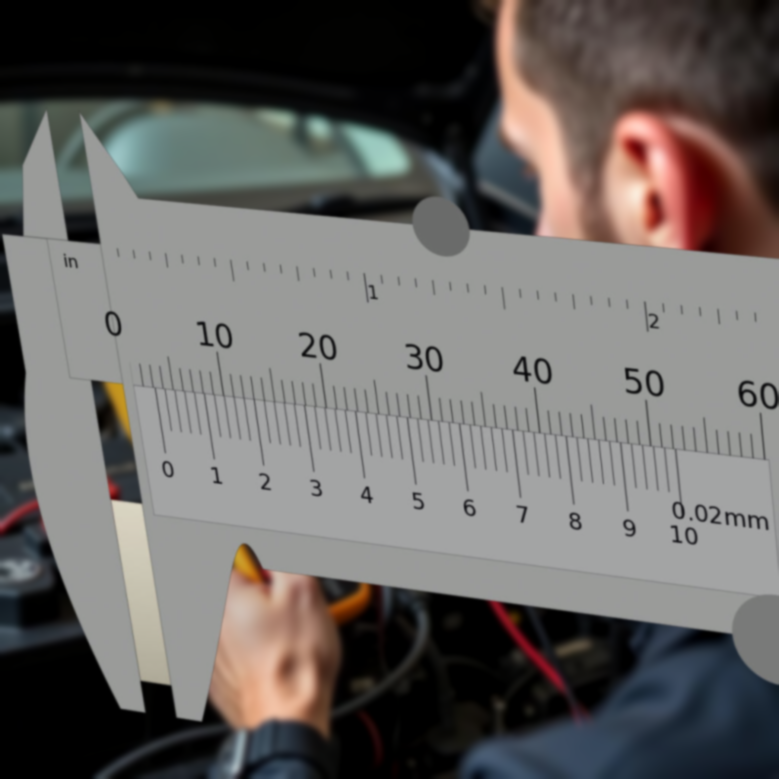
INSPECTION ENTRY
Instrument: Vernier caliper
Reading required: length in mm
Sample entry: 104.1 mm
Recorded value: 3.2 mm
